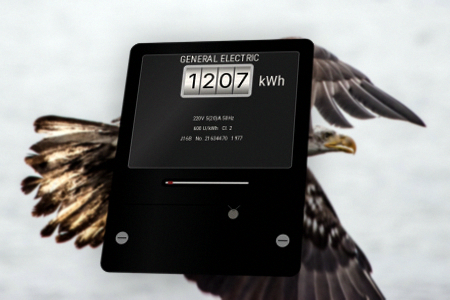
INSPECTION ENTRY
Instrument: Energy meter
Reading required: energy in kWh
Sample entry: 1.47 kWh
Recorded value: 1207 kWh
